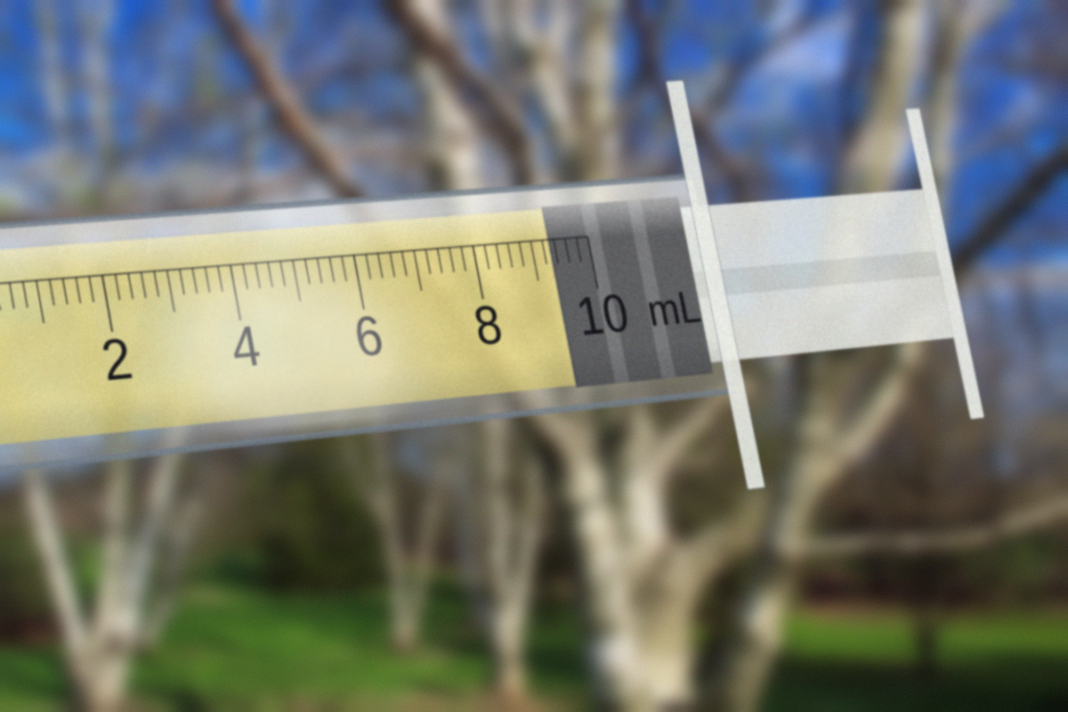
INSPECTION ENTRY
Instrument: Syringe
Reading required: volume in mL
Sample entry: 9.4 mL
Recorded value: 9.3 mL
